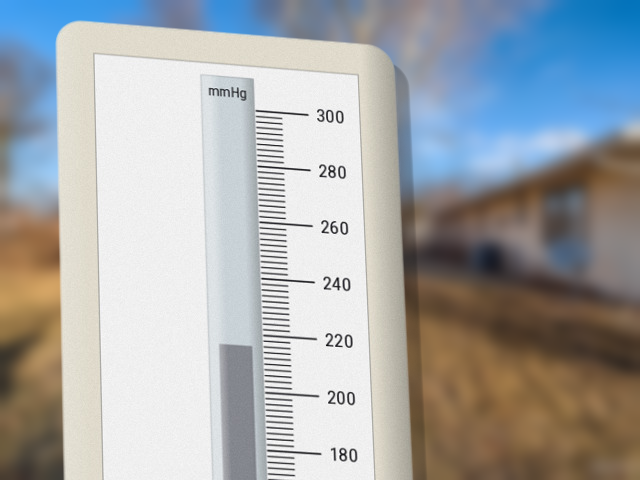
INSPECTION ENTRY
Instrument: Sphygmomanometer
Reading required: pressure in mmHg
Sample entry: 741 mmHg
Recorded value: 216 mmHg
